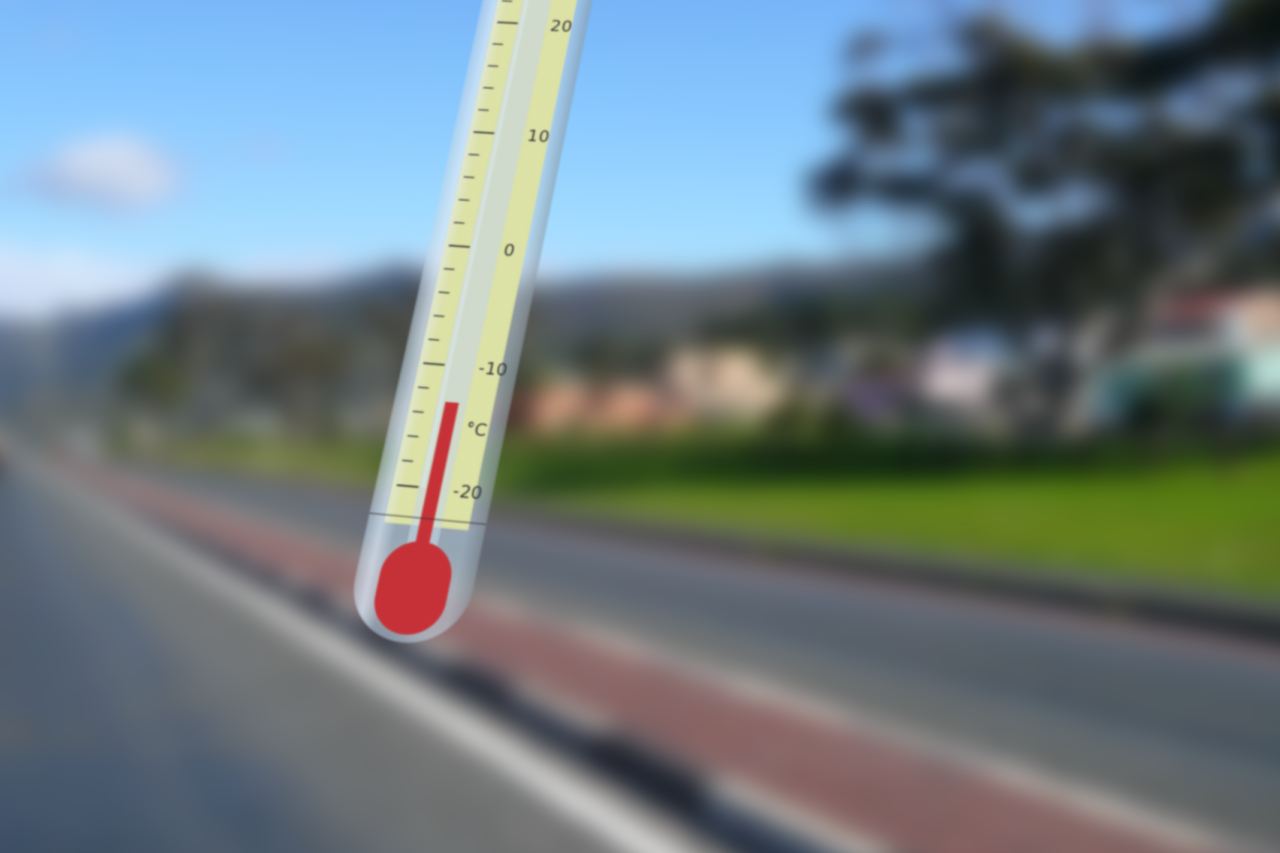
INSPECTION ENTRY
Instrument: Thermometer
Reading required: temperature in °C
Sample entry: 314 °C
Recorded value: -13 °C
